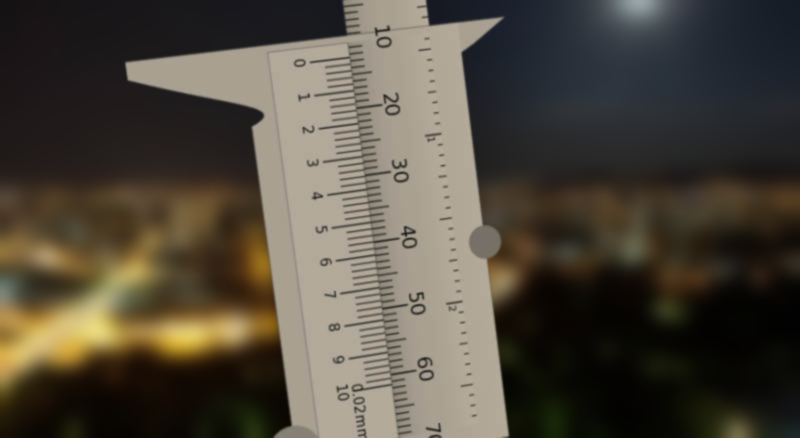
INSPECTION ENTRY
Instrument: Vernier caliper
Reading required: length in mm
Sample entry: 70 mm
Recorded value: 12.5 mm
